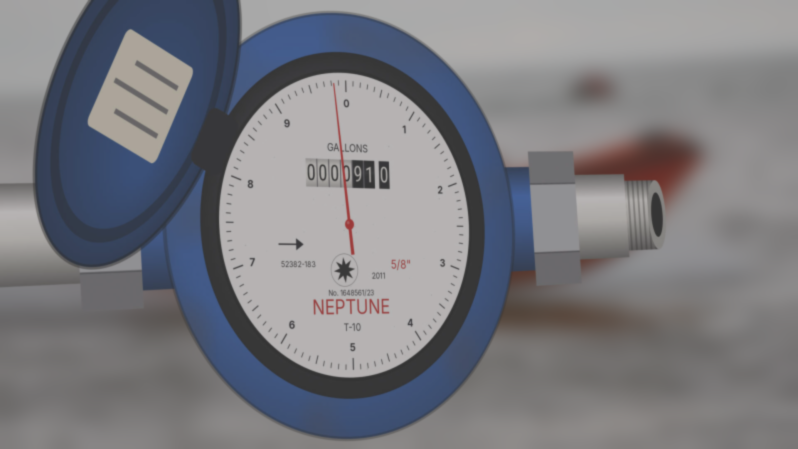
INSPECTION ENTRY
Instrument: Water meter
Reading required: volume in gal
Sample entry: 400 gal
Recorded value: 909.8 gal
